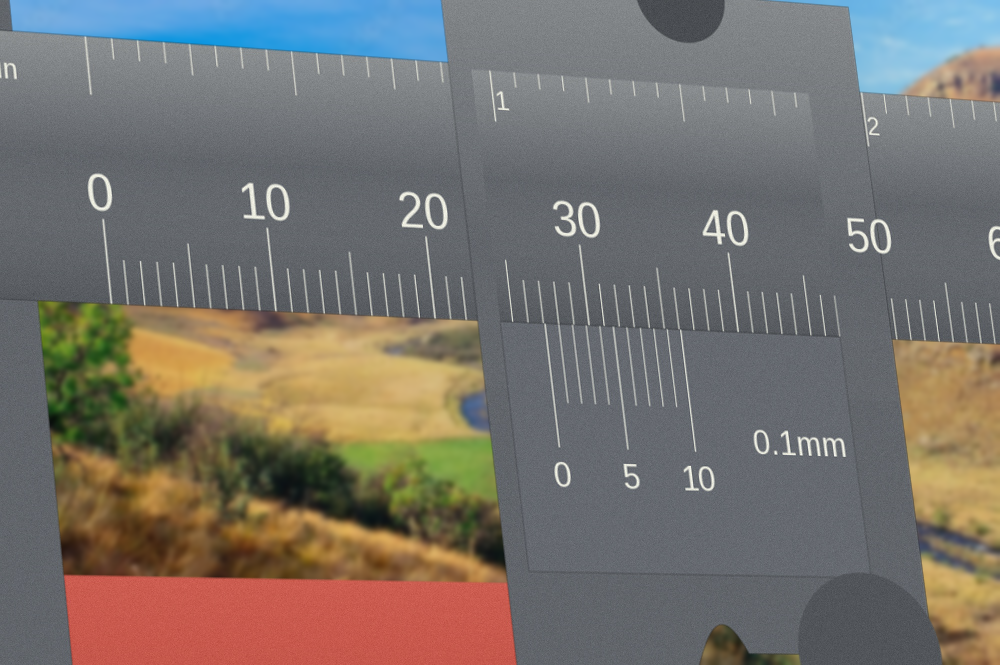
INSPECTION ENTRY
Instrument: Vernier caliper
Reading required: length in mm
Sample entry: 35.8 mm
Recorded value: 27.1 mm
